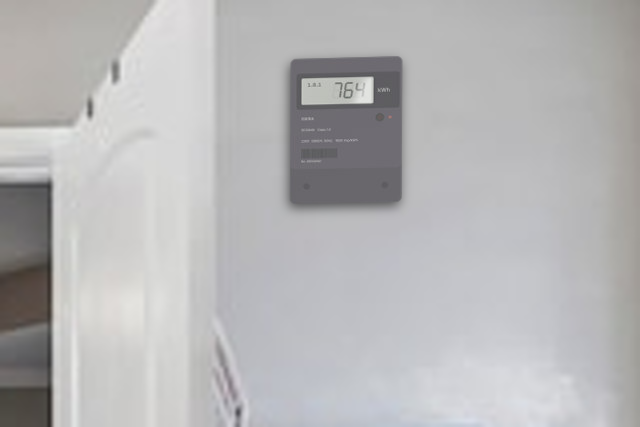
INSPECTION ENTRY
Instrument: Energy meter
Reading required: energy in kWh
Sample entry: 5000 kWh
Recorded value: 764 kWh
